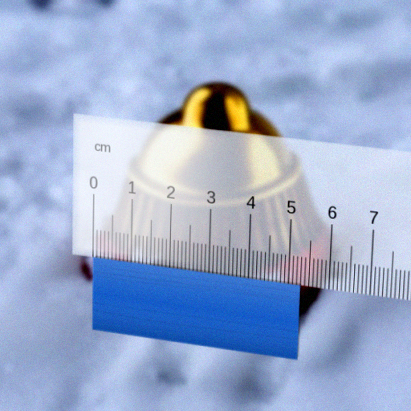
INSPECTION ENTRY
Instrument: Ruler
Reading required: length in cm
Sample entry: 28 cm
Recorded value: 5.3 cm
